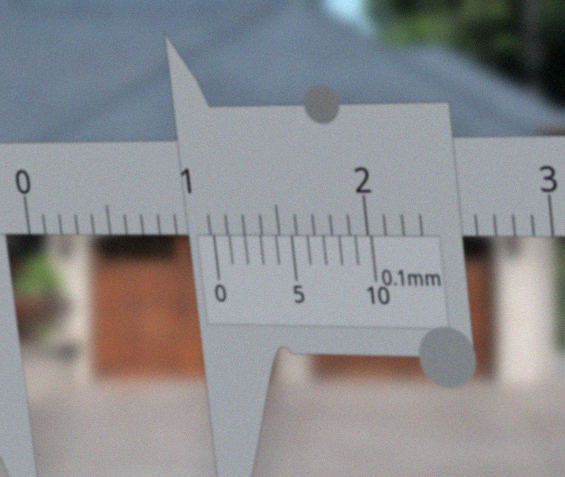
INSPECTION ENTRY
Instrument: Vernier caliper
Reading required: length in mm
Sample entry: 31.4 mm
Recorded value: 11.2 mm
